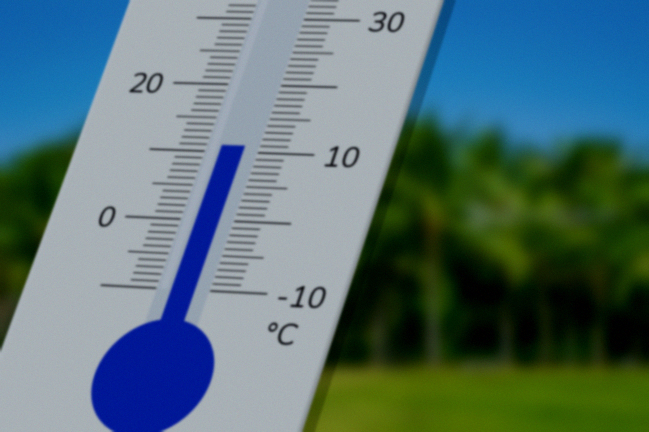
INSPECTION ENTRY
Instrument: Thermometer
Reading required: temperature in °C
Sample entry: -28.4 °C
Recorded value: 11 °C
